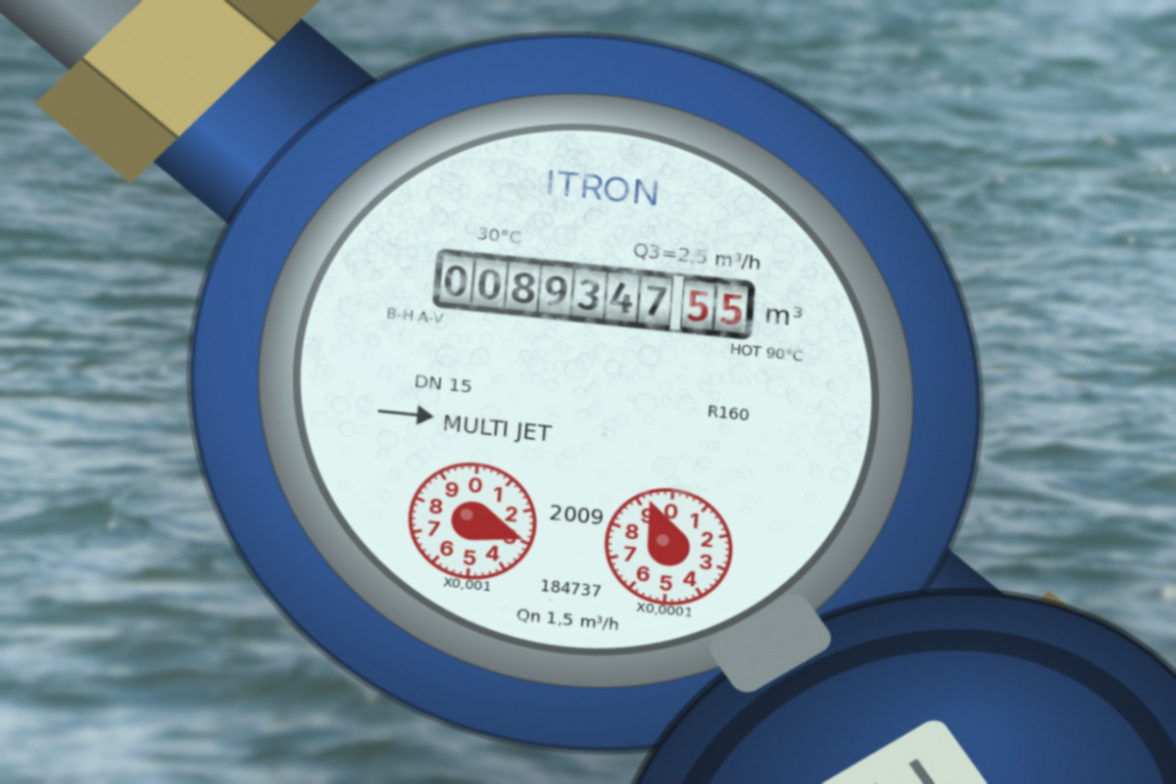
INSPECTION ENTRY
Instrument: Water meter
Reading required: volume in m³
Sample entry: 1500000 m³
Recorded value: 89347.5529 m³
